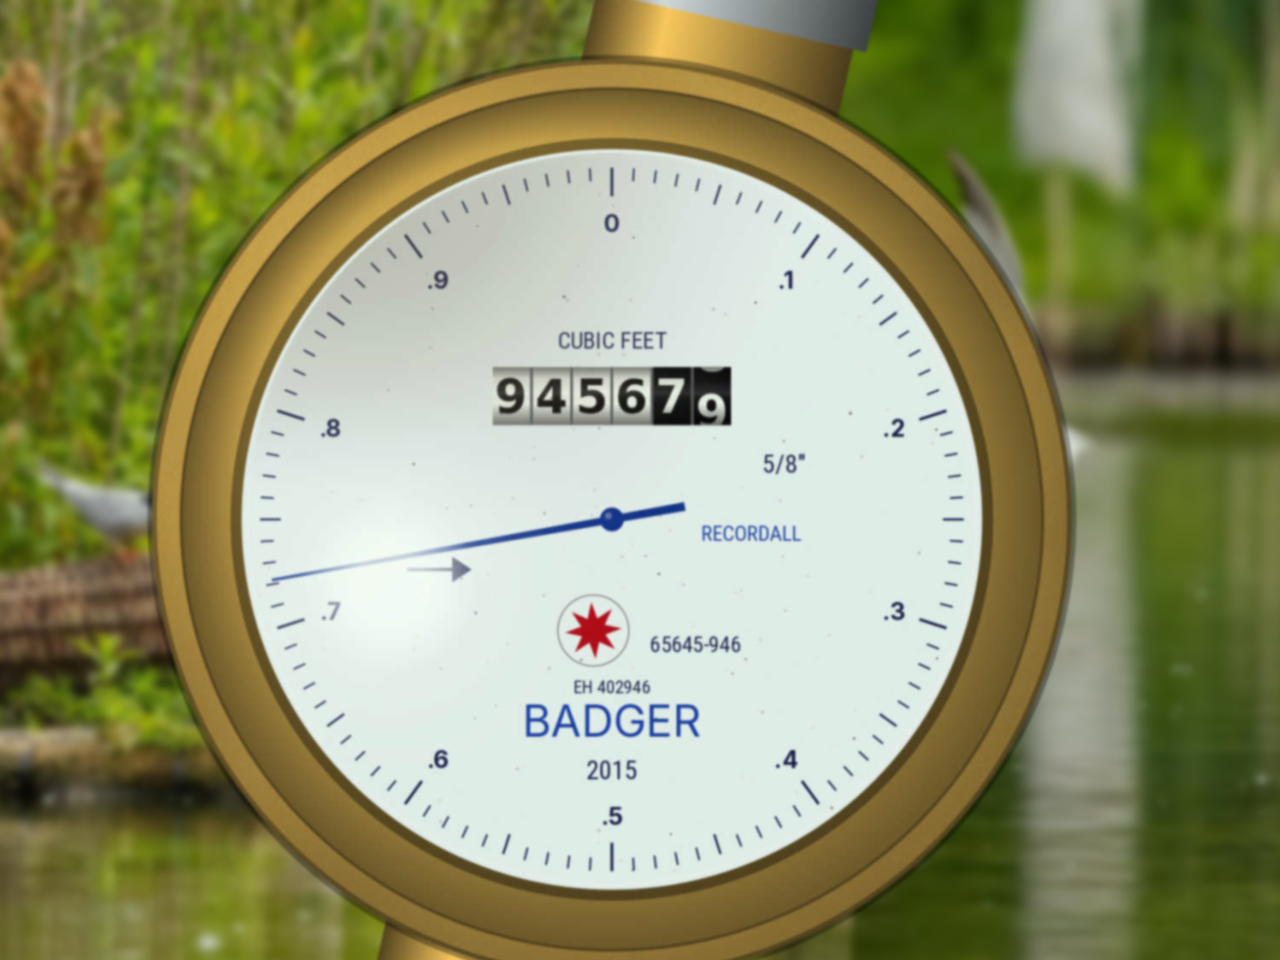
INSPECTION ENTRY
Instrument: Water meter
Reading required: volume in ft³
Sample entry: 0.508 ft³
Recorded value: 945678.72 ft³
